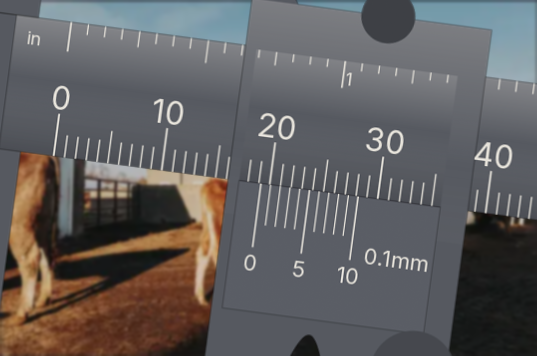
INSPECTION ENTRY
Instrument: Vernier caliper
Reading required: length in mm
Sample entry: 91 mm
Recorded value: 19.2 mm
